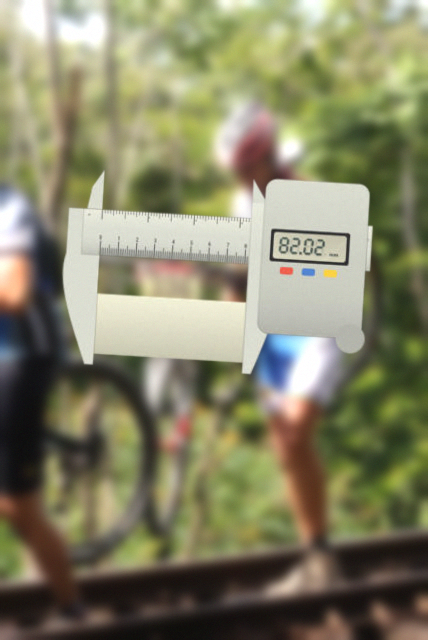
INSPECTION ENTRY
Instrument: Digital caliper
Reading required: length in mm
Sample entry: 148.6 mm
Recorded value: 82.02 mm
